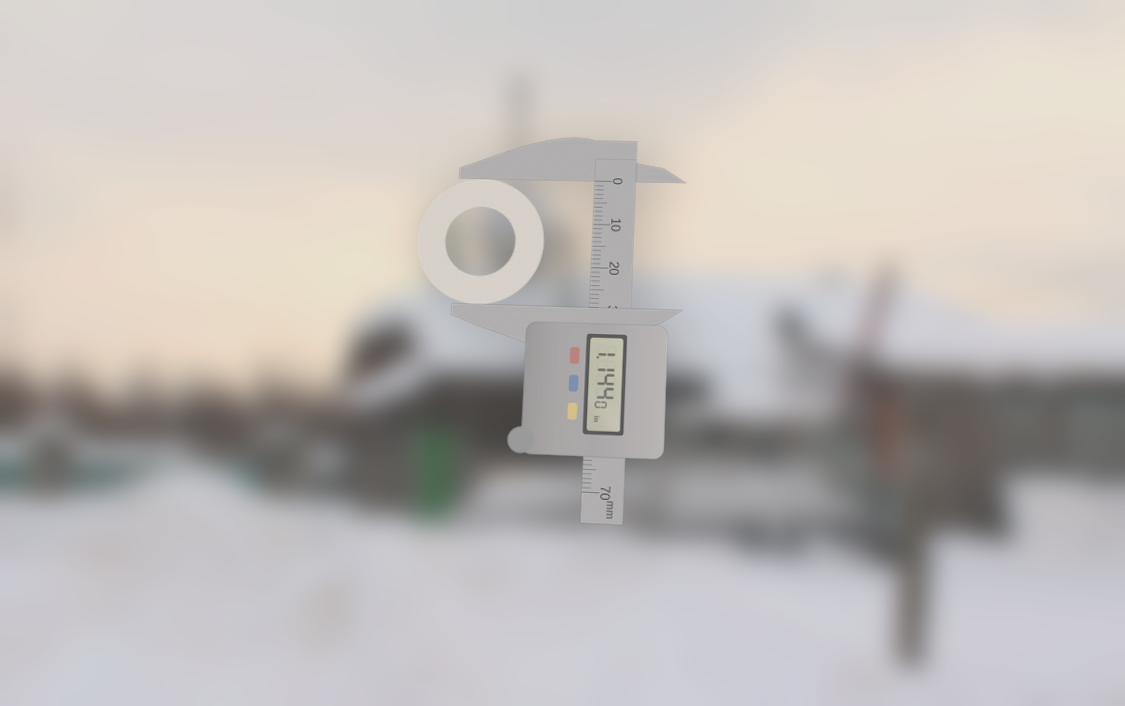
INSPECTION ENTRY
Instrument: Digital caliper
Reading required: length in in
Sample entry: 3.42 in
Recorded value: 1.1440 in
